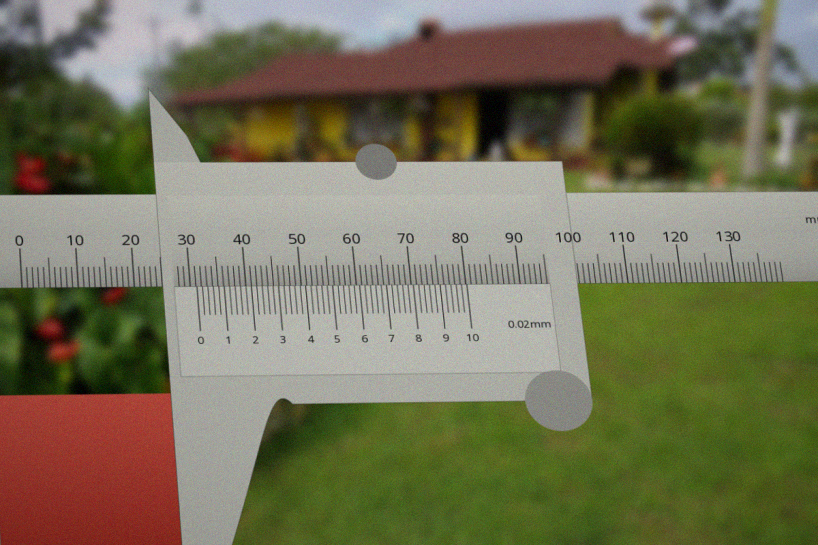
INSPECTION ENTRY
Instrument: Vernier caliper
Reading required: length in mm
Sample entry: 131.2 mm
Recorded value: 31.2 mm
